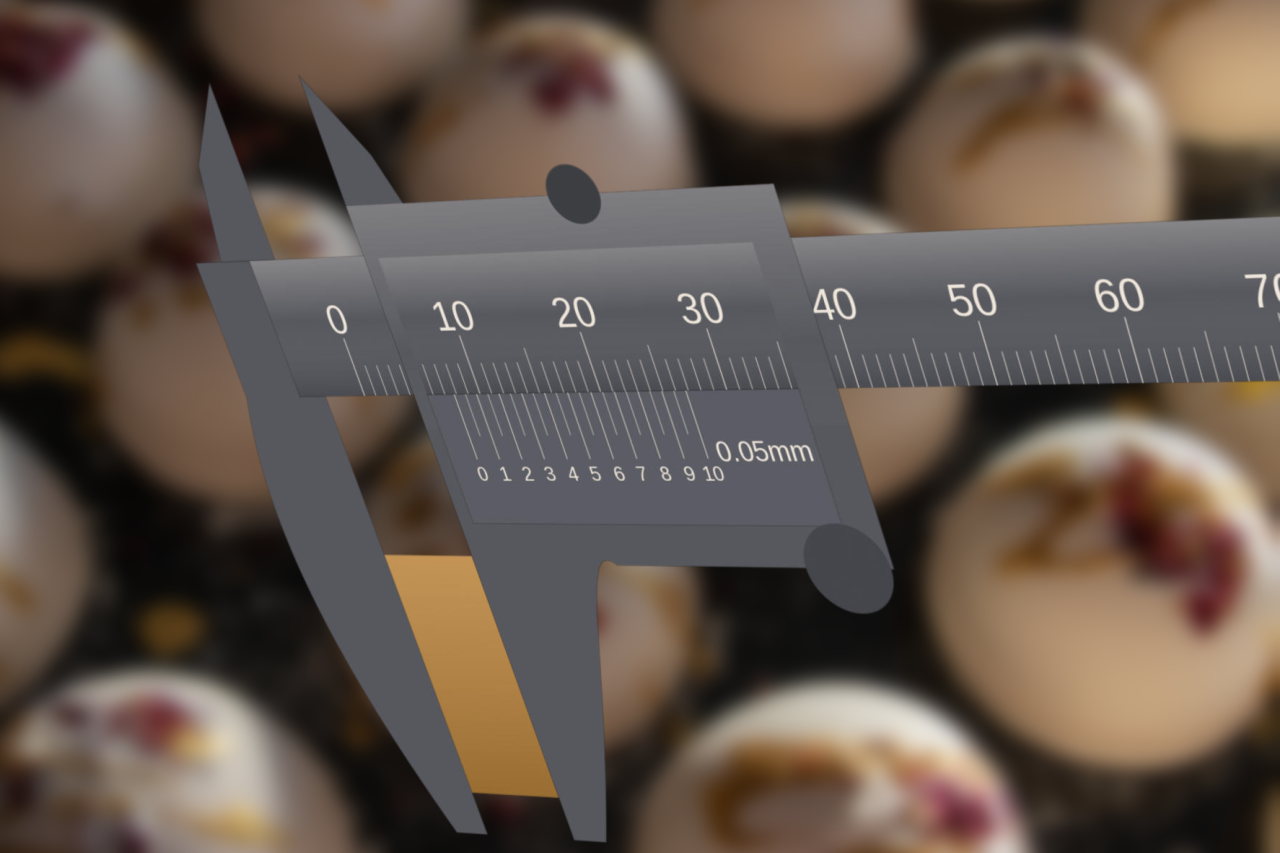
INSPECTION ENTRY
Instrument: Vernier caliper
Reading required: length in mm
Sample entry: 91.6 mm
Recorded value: 7.8 mm
